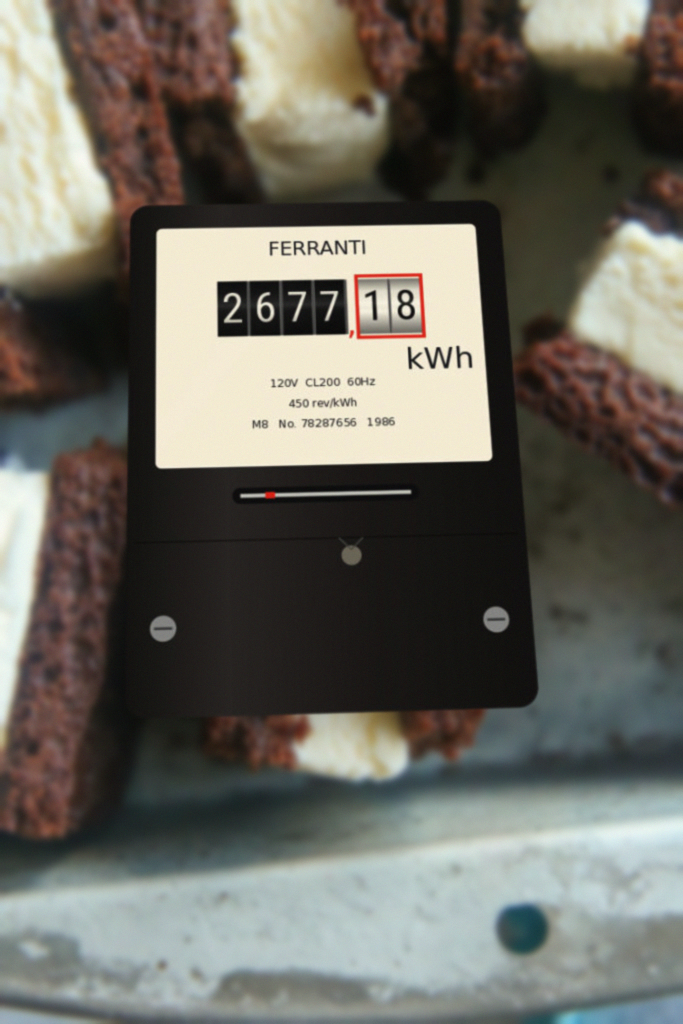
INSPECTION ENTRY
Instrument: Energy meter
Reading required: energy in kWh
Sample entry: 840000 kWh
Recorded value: 2677.18 kWh
